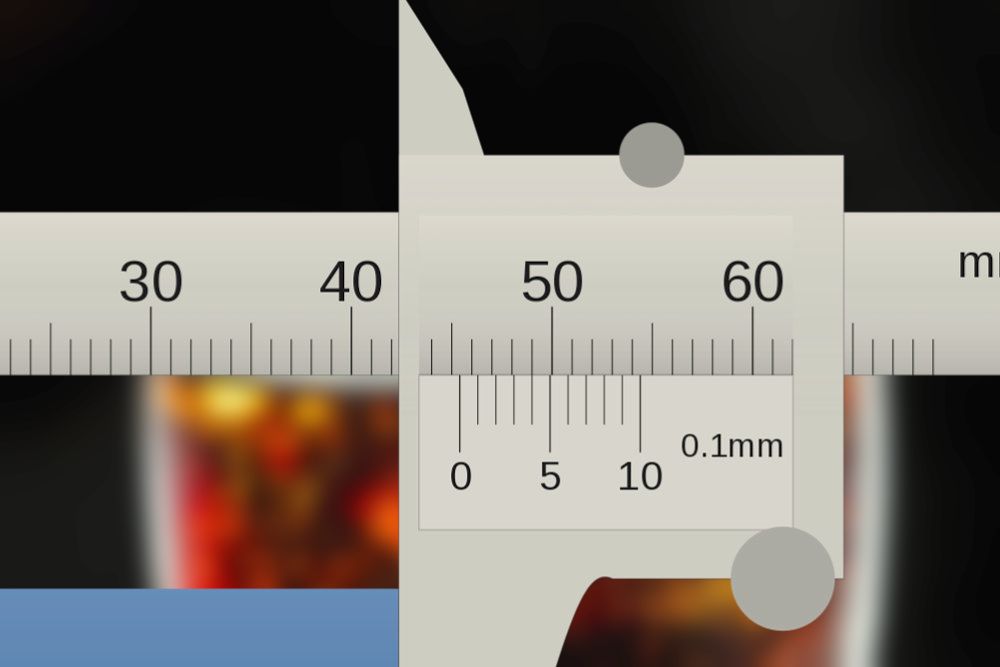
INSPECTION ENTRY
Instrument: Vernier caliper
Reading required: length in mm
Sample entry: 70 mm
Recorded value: 45.4 mm
